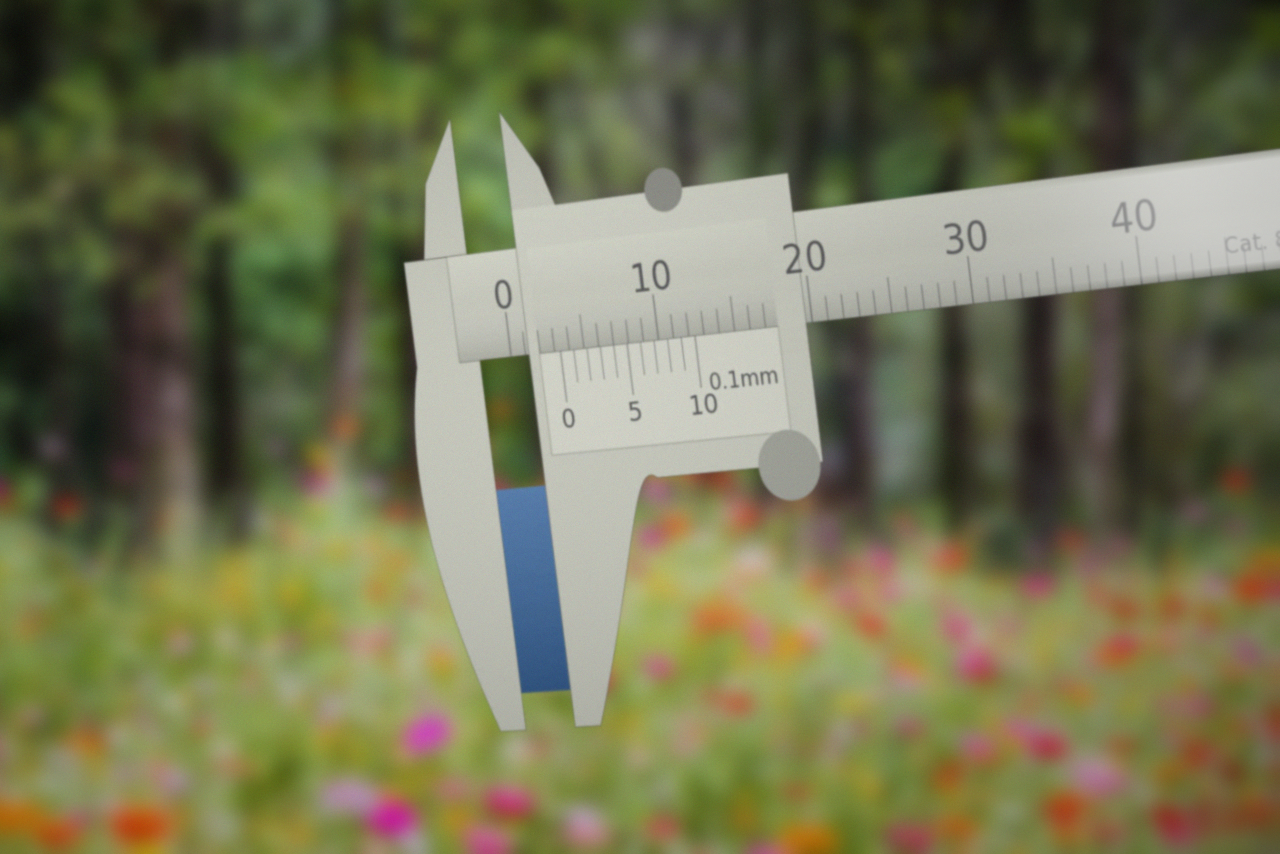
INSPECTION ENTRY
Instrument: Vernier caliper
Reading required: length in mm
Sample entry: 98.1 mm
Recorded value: 3.4 mm
